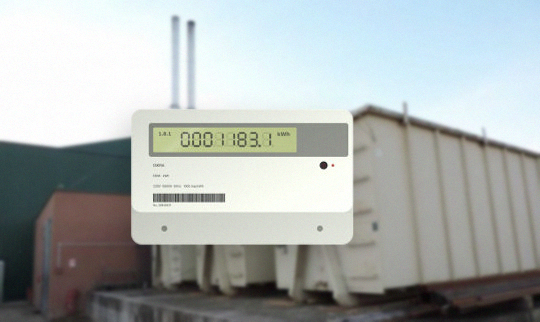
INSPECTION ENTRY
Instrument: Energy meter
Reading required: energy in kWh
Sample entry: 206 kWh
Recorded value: 1183.1 kWh
